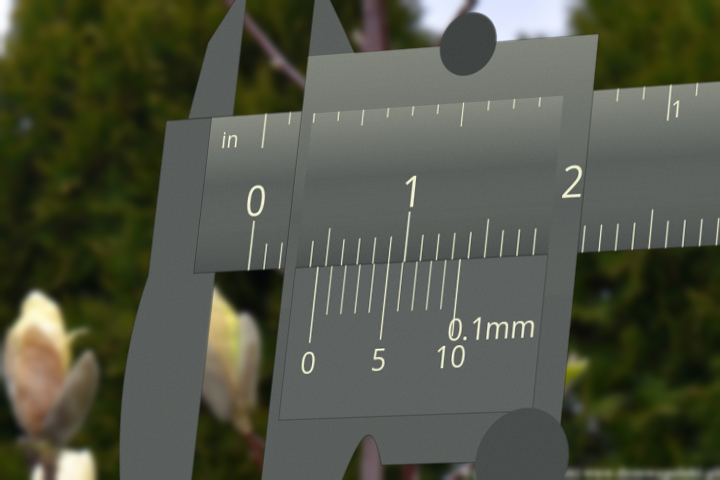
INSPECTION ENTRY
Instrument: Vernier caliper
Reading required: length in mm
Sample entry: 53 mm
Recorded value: 4.5 mm
